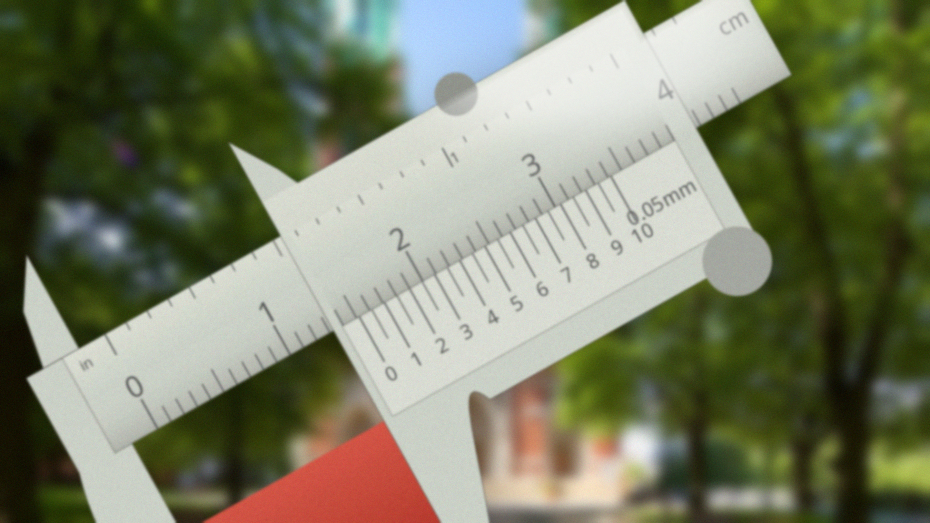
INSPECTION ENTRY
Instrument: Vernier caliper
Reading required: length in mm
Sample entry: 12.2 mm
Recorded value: 15.2 mm
